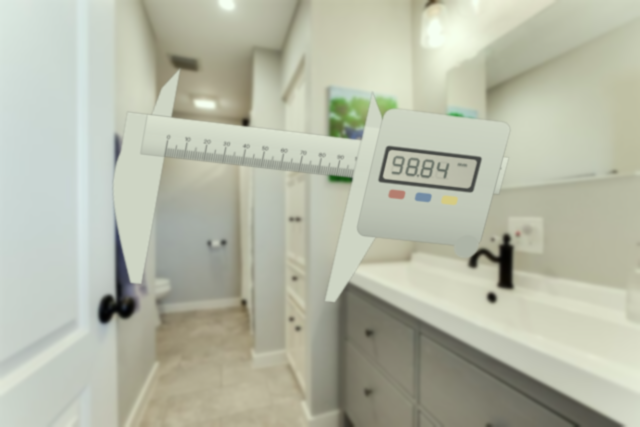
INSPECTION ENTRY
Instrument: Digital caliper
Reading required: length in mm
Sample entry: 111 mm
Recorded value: 98.84 mm
